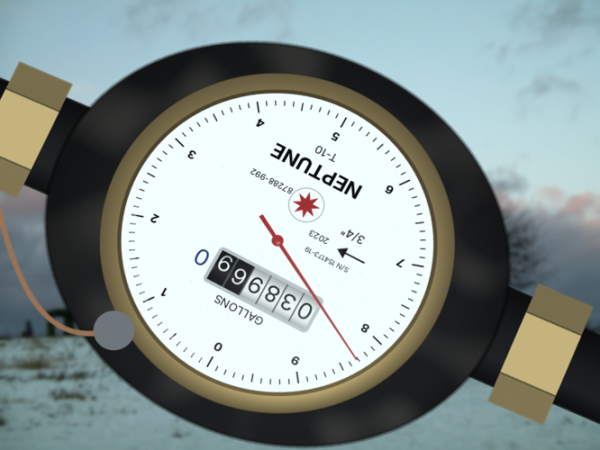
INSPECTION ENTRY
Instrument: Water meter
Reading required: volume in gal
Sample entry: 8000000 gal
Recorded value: 389688.3 gal
